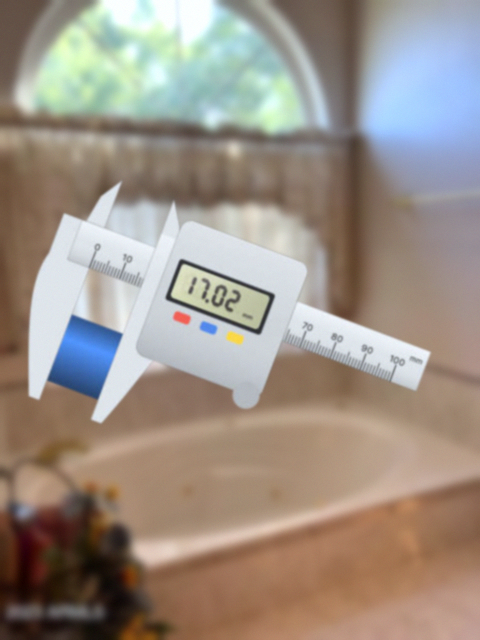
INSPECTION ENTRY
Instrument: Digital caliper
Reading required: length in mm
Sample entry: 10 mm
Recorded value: 17.02 mm
